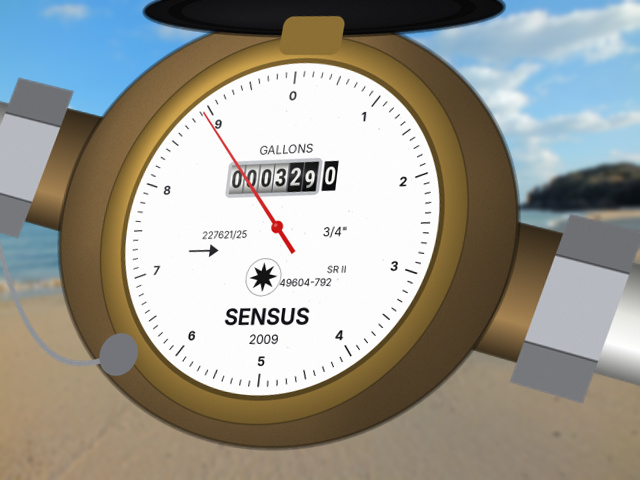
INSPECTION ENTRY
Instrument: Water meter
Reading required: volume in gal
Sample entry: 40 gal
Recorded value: 3288.9 gal
